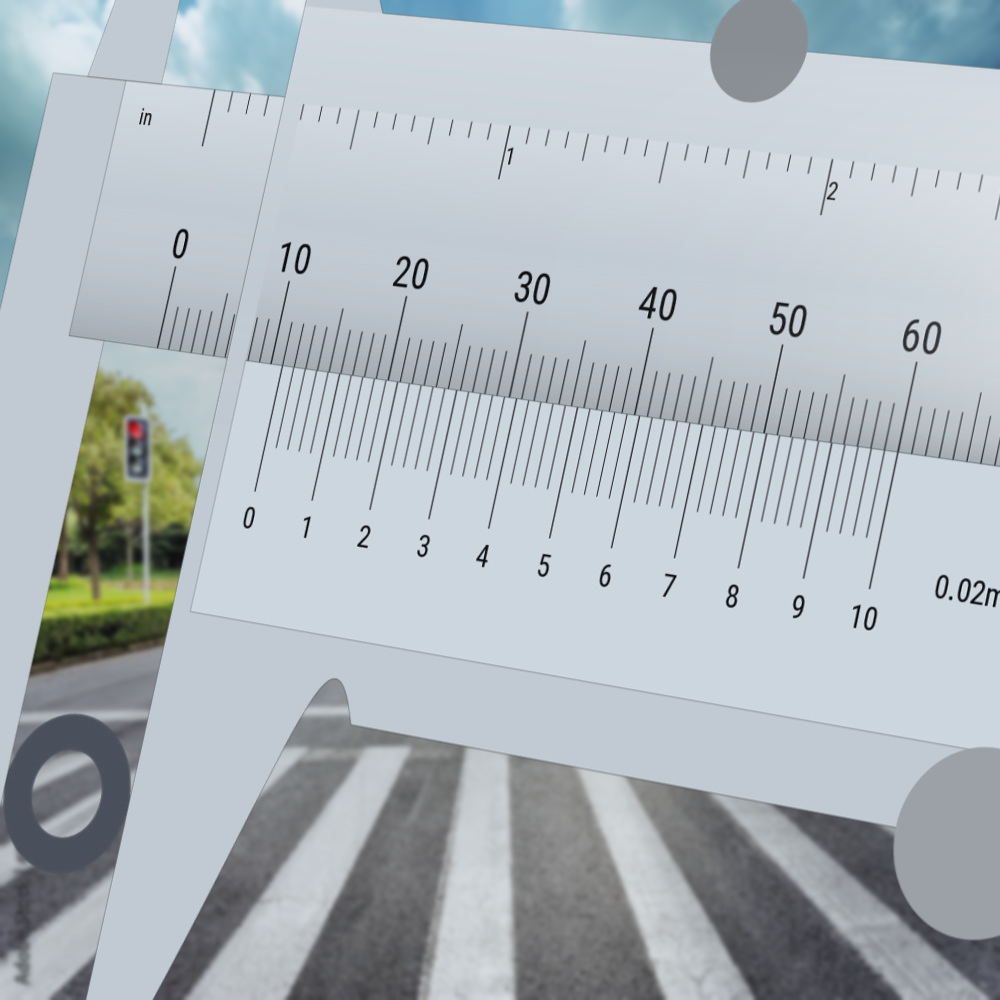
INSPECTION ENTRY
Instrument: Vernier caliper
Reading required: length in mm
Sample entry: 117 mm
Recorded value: 11.0 mm
